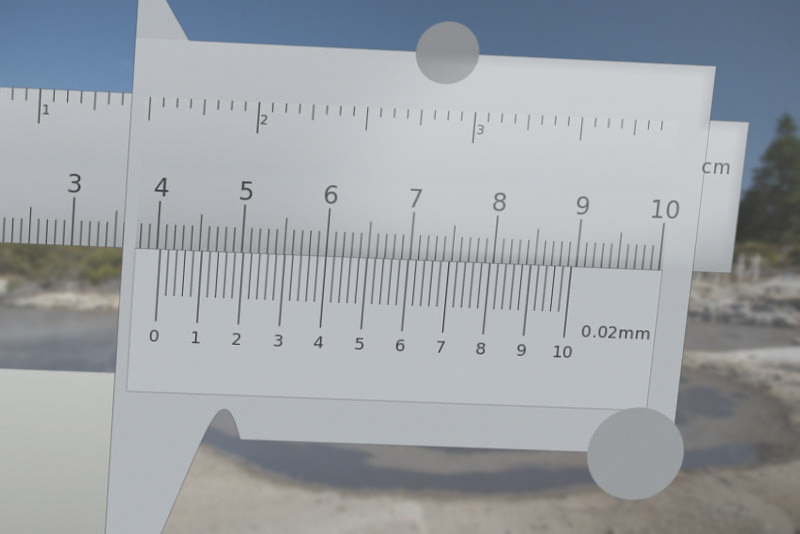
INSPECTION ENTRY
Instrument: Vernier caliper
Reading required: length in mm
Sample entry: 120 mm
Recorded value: 40.4 mm
